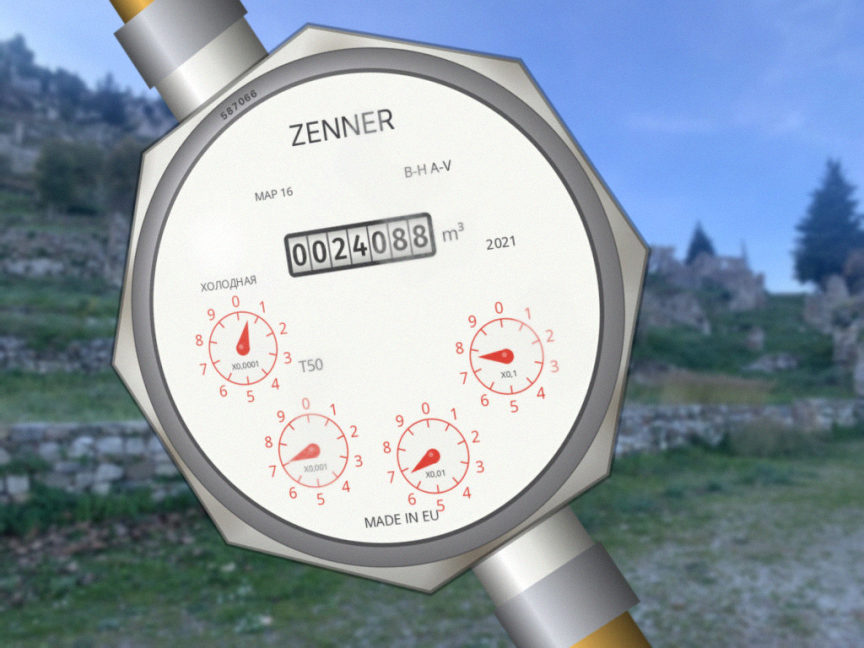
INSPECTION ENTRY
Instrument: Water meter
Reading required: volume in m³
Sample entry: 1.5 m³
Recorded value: 24088.7670 m³
